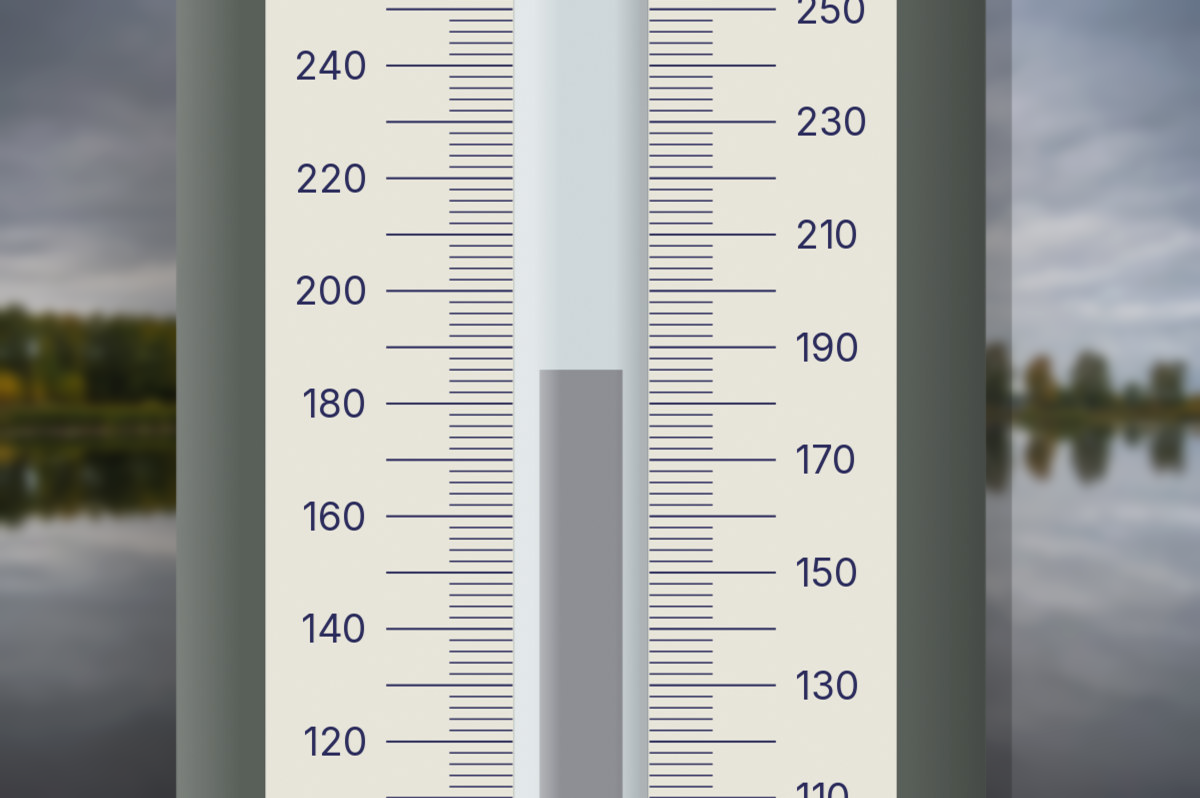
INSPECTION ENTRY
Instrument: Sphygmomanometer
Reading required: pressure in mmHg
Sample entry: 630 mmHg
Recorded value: 186 mmHg
